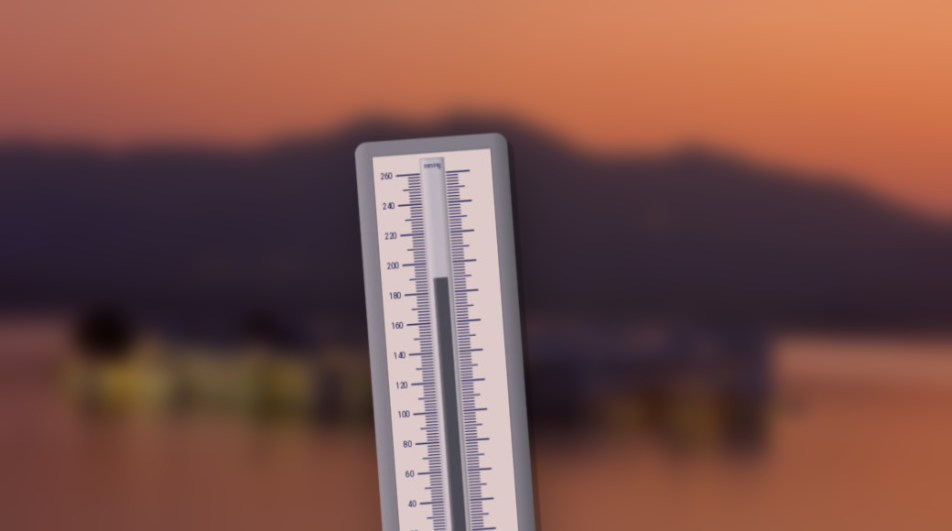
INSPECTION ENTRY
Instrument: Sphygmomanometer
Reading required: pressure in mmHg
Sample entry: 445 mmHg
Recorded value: 190 mmHg
